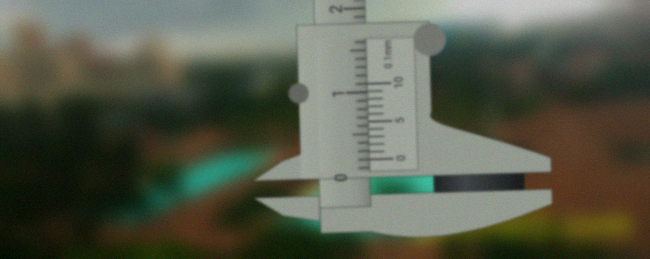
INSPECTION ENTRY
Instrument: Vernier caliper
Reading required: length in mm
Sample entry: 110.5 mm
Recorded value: 2.0 mm
